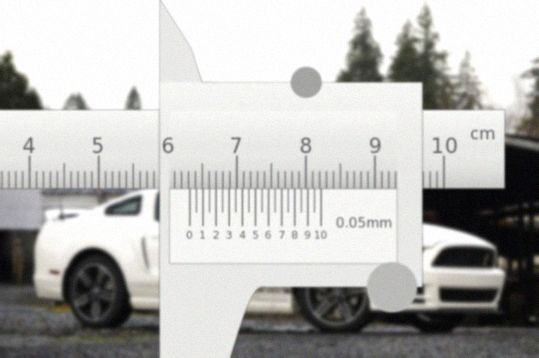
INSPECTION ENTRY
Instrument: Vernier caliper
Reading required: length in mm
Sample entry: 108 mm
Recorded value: 63.2 mm
